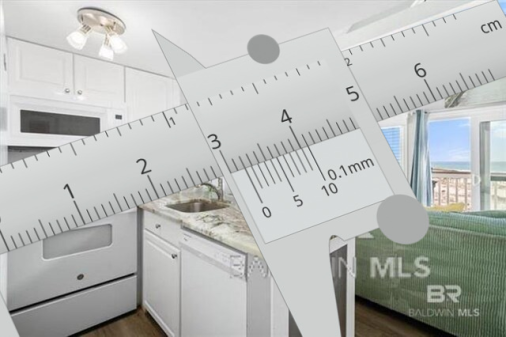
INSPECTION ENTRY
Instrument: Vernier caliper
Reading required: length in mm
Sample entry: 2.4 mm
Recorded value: 32.0 mm
